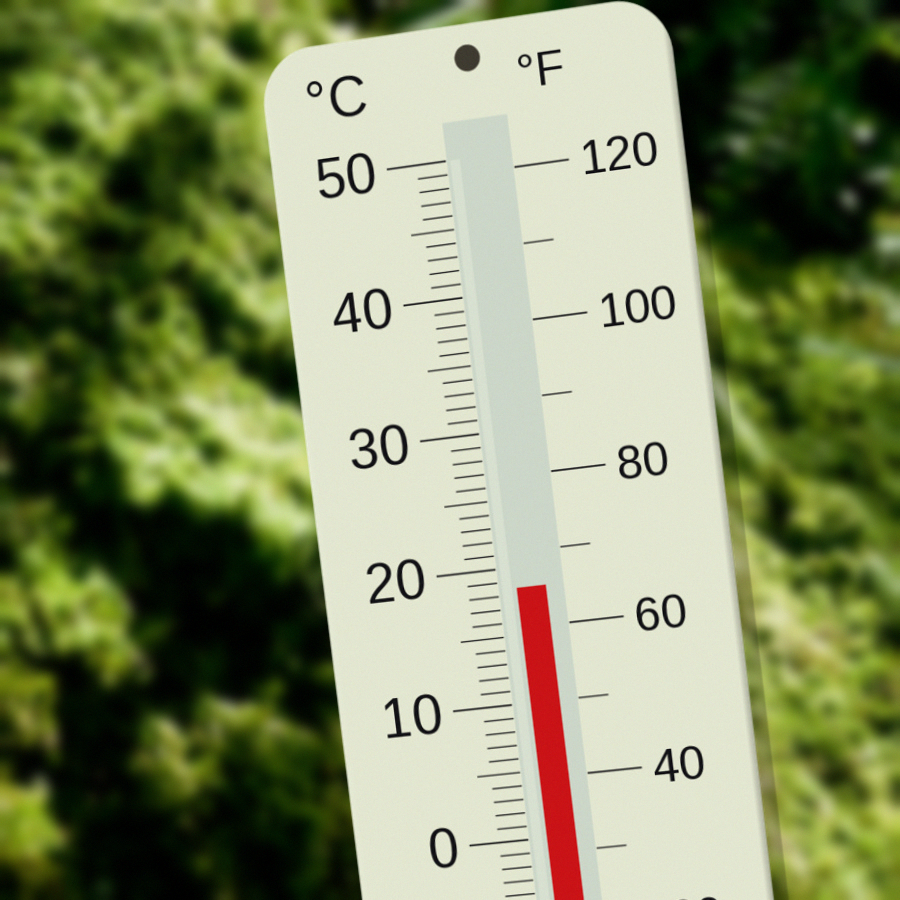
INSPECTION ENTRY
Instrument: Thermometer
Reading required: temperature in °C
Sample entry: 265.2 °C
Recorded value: 18.5 °C
